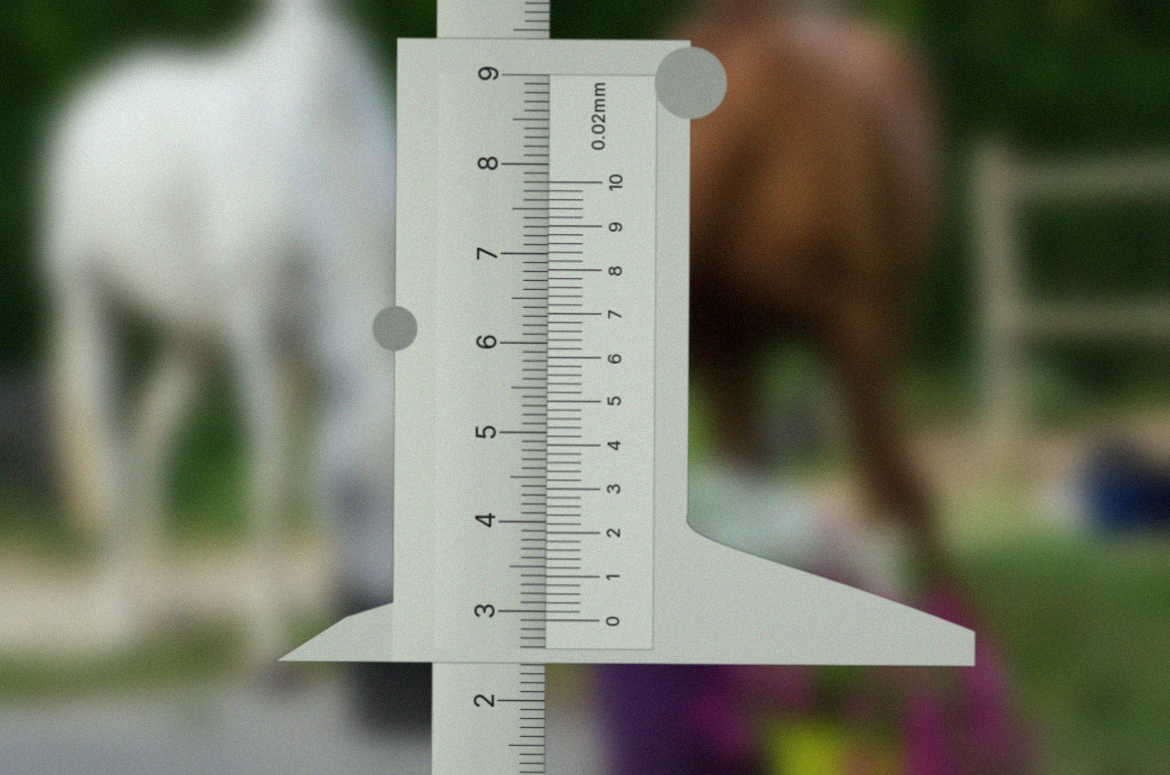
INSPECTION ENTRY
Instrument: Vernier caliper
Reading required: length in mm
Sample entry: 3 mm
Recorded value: 29.0 mm
